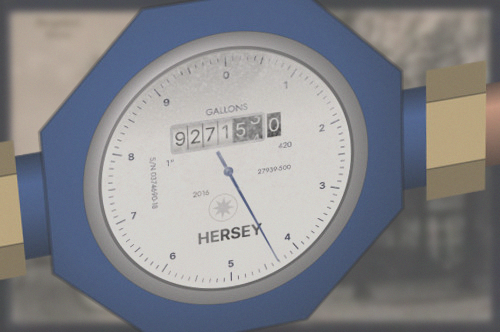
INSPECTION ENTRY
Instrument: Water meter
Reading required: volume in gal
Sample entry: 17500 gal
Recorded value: 9271534.3 gal
